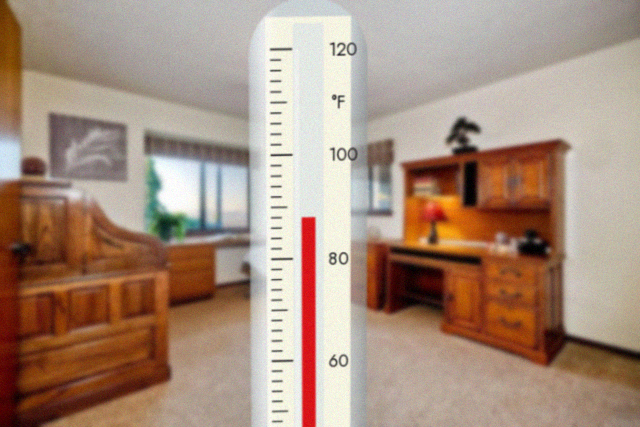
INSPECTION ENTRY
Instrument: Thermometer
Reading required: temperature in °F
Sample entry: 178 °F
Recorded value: 88 °F
